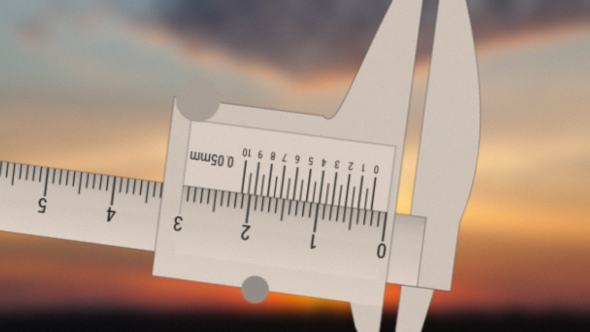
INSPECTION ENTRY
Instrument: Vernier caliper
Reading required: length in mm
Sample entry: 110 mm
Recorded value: 2.2 mm
